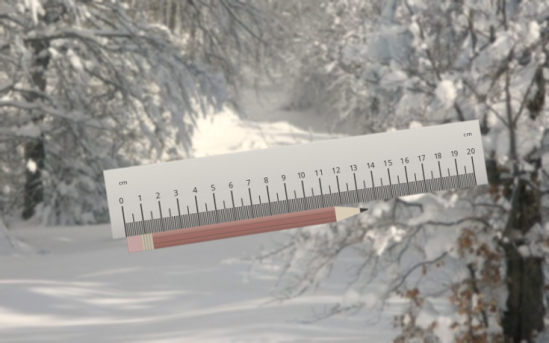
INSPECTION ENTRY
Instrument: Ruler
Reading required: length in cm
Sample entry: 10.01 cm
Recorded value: 13.5 cm
